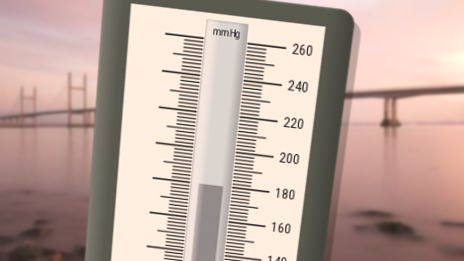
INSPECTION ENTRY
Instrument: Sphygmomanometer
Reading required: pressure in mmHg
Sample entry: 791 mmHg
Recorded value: 180 mmHg
